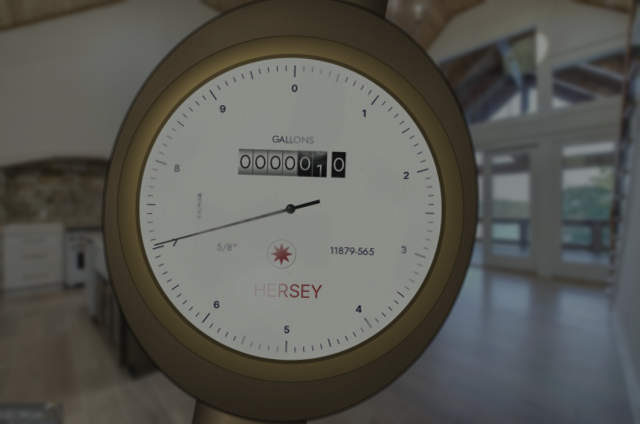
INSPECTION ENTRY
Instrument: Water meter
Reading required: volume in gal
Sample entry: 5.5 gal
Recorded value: 7.0 gal
